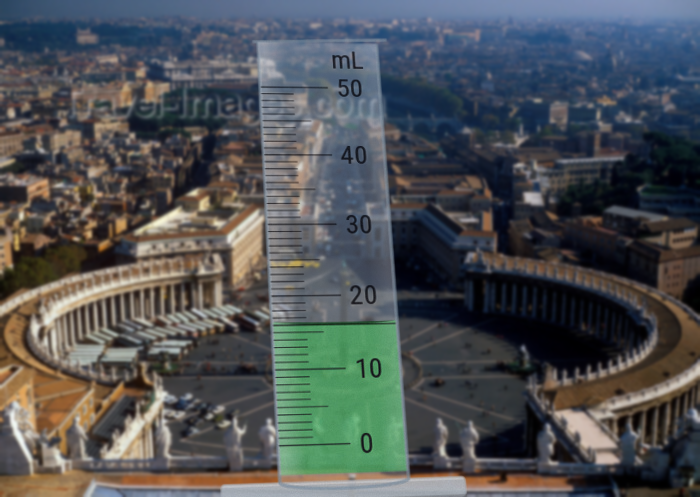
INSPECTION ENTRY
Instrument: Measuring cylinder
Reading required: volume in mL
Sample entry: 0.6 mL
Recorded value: 16 mL
